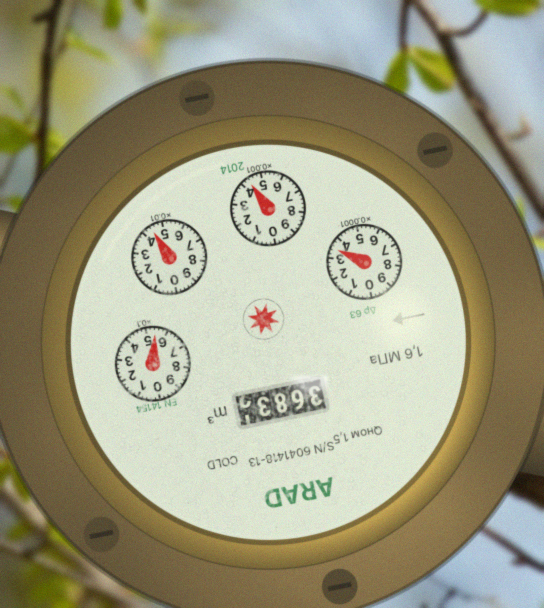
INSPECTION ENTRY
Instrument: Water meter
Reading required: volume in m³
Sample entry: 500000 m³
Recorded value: 36831.5443 m³
